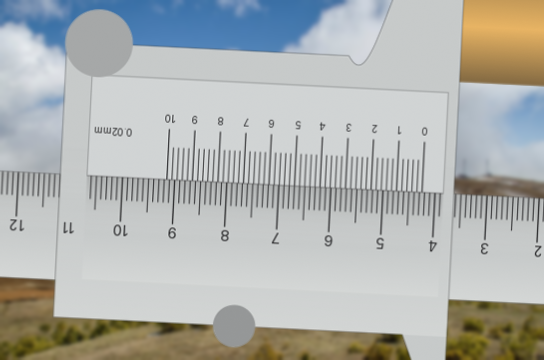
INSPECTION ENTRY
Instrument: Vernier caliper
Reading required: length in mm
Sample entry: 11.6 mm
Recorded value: 42.5 mm
